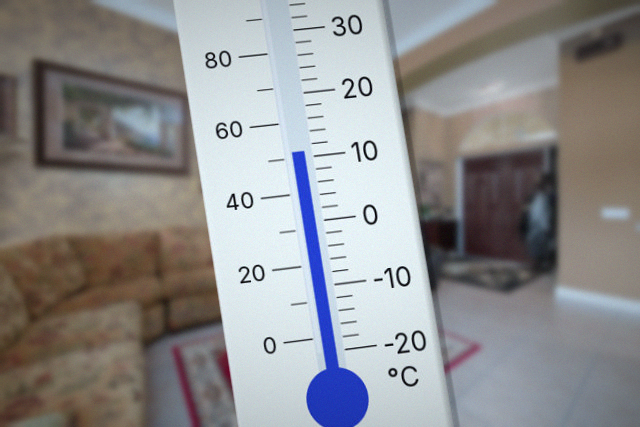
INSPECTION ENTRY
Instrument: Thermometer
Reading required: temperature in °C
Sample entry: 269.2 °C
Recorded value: 11 °C
